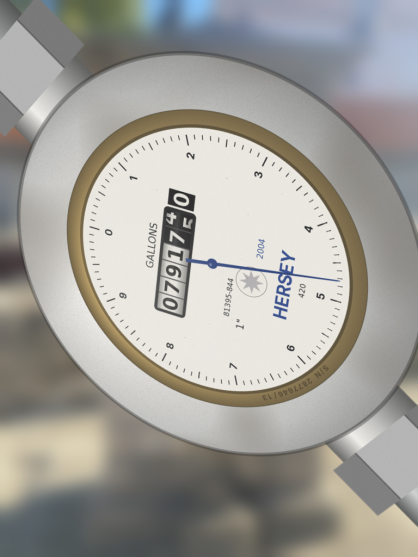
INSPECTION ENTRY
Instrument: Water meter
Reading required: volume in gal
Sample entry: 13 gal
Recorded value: 791744.7 gal
